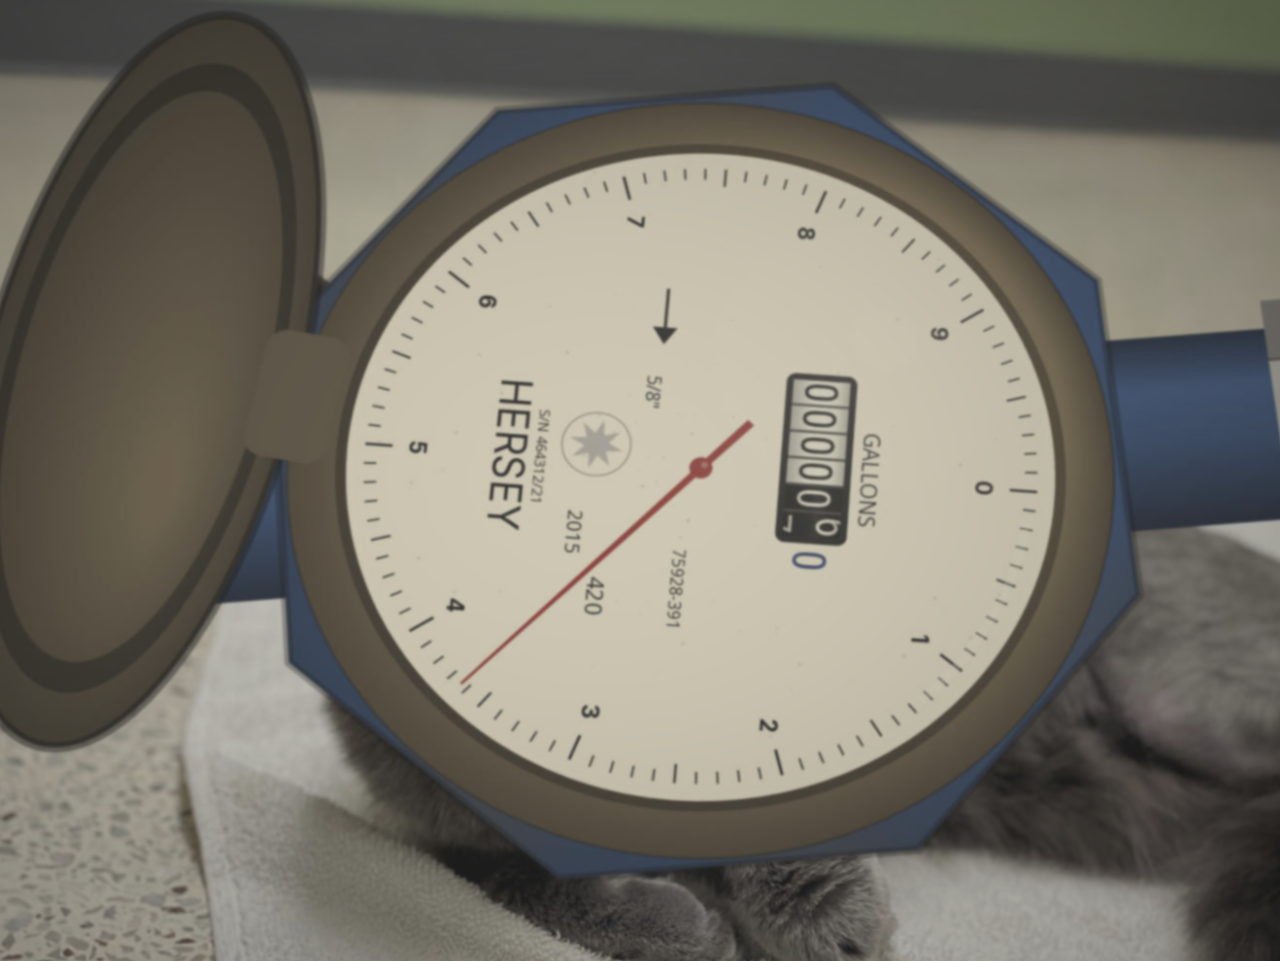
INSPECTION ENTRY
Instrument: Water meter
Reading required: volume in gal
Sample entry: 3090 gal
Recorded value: 63.6 gal
